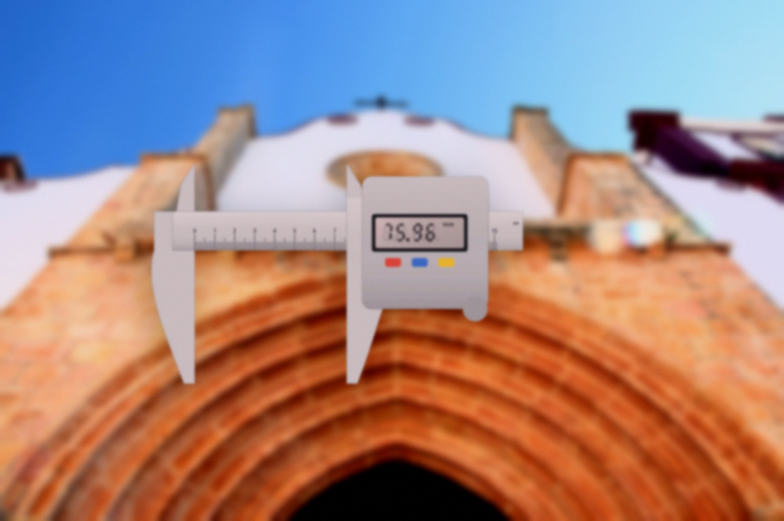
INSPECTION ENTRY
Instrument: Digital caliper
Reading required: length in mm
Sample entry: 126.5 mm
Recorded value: 75.96 mm
